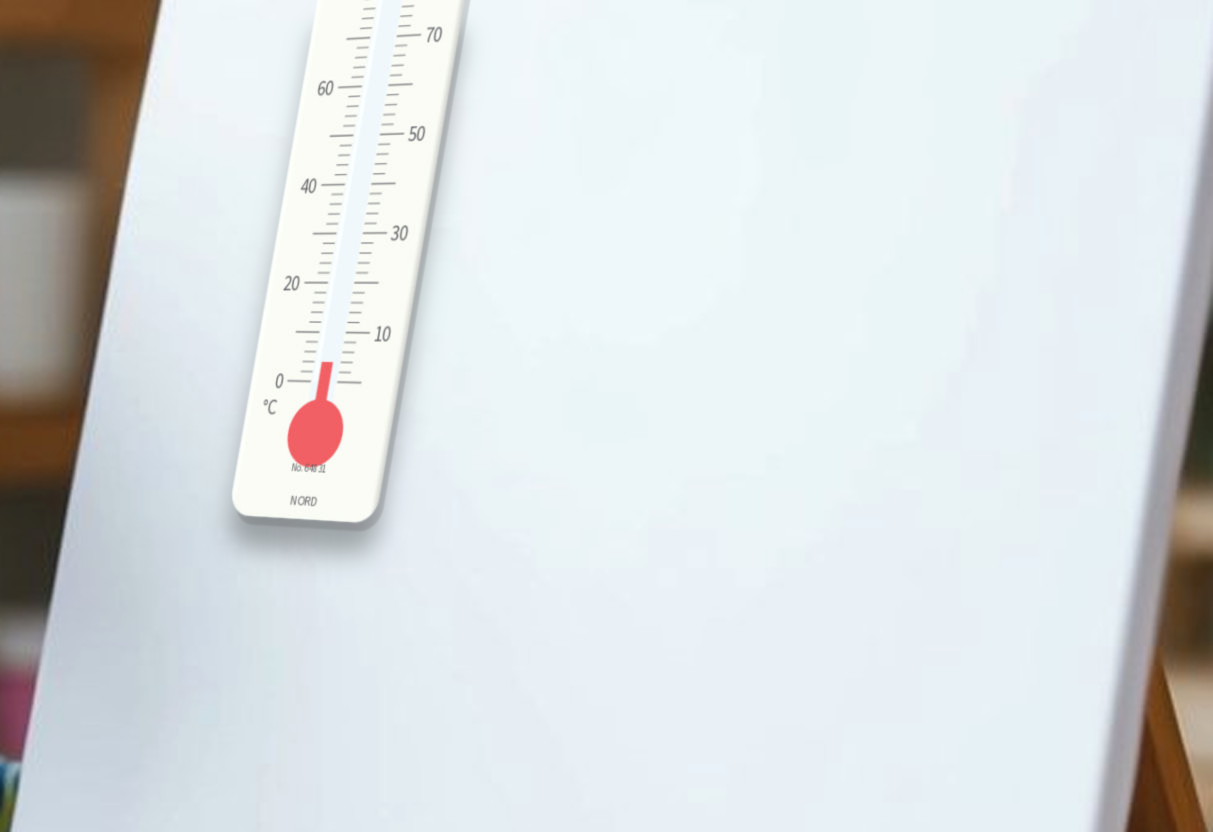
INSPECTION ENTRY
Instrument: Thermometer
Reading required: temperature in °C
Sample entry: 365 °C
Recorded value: 4 °C
